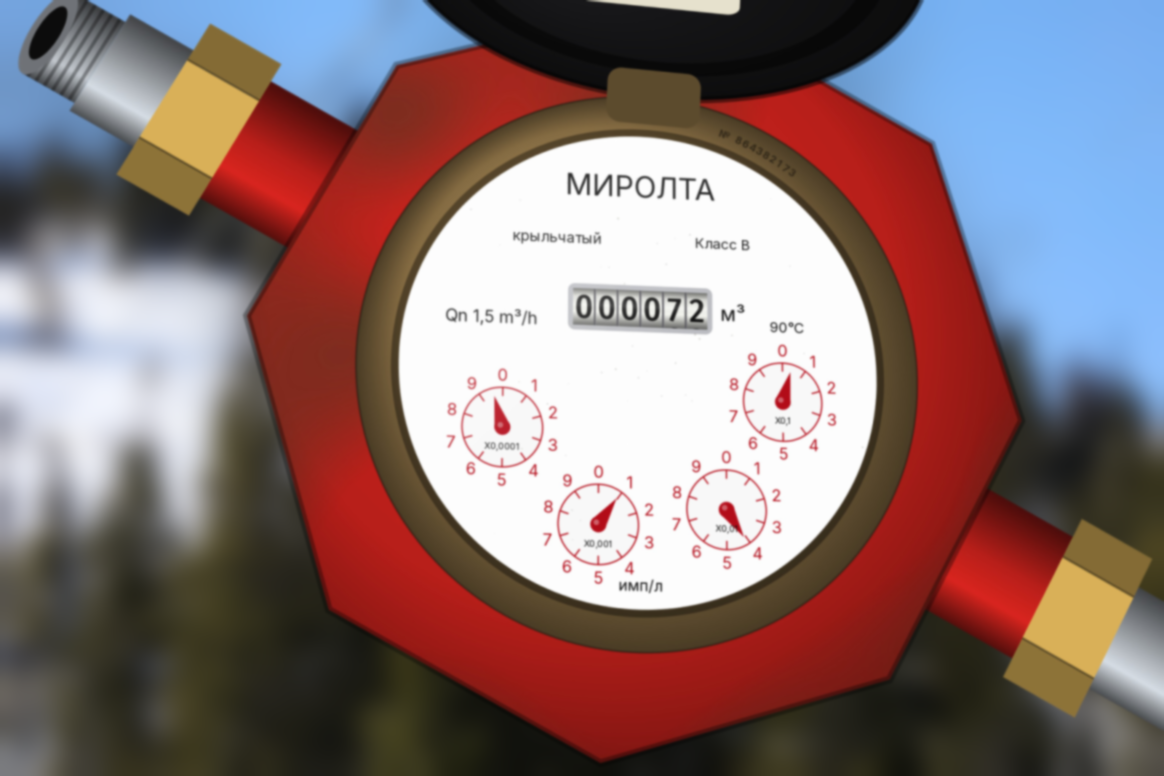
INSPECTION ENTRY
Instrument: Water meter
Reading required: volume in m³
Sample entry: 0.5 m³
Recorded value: 72.0409 m³
